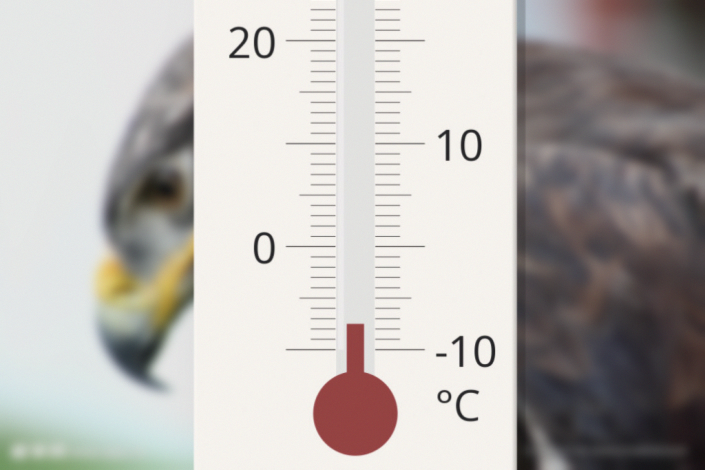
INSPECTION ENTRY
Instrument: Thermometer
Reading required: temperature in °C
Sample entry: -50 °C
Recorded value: -7.5 °C
